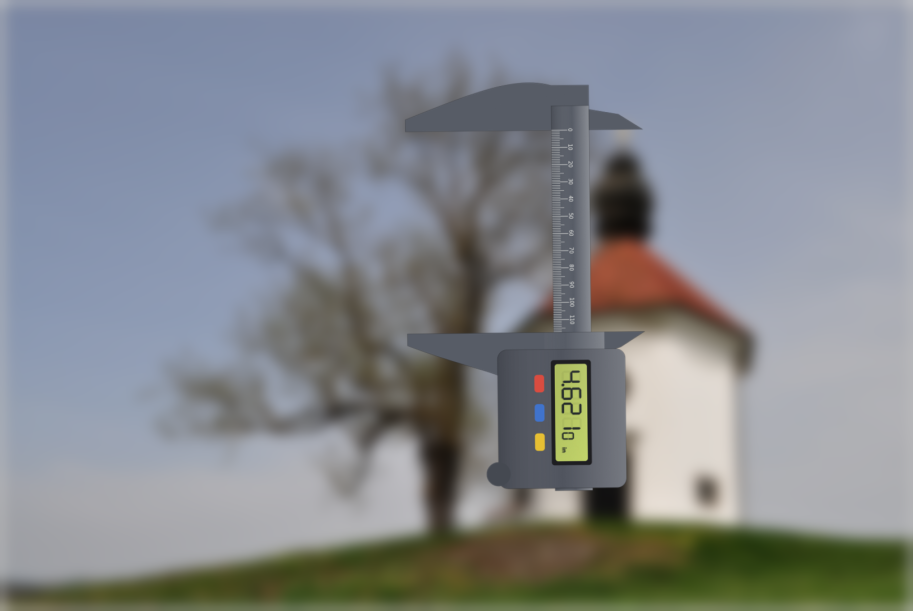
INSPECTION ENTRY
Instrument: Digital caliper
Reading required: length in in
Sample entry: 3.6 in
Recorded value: 4.6210 in
